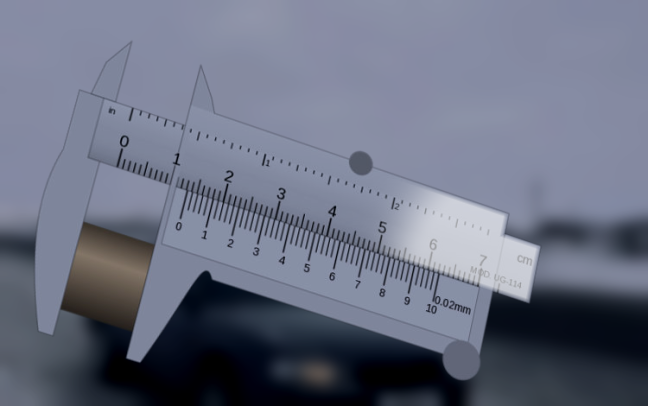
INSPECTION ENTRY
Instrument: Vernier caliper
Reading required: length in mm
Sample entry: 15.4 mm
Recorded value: 13.2 mm
